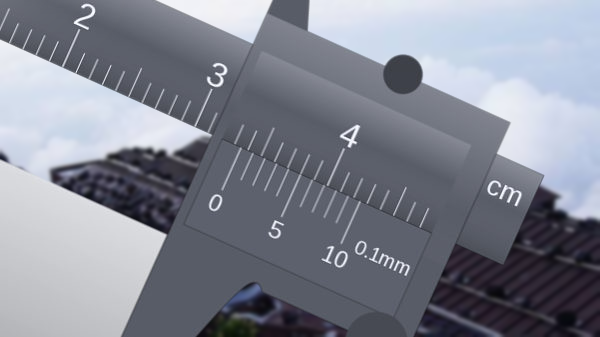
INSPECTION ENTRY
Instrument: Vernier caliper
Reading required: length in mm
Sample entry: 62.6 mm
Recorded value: 33.5 mm
